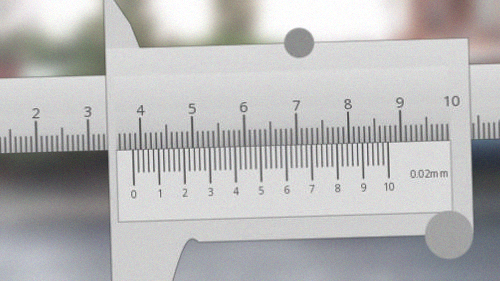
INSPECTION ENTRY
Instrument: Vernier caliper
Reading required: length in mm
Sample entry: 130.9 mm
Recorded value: 38.5 mm
